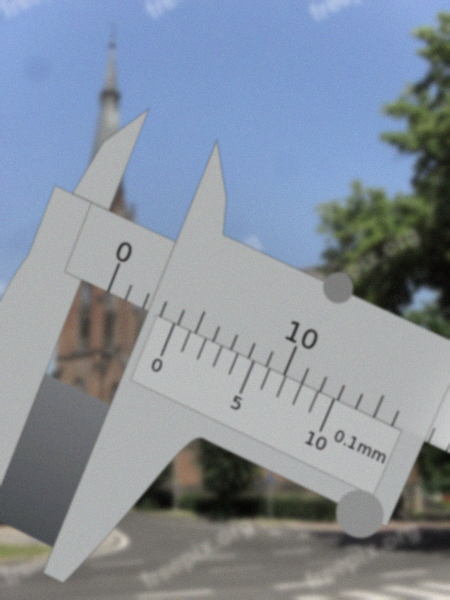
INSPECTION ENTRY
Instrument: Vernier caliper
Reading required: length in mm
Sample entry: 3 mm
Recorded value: 3.8 mm
